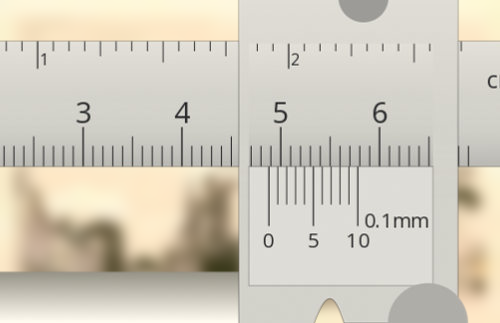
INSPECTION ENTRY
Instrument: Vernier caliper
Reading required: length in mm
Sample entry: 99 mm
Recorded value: 48.8 mm
